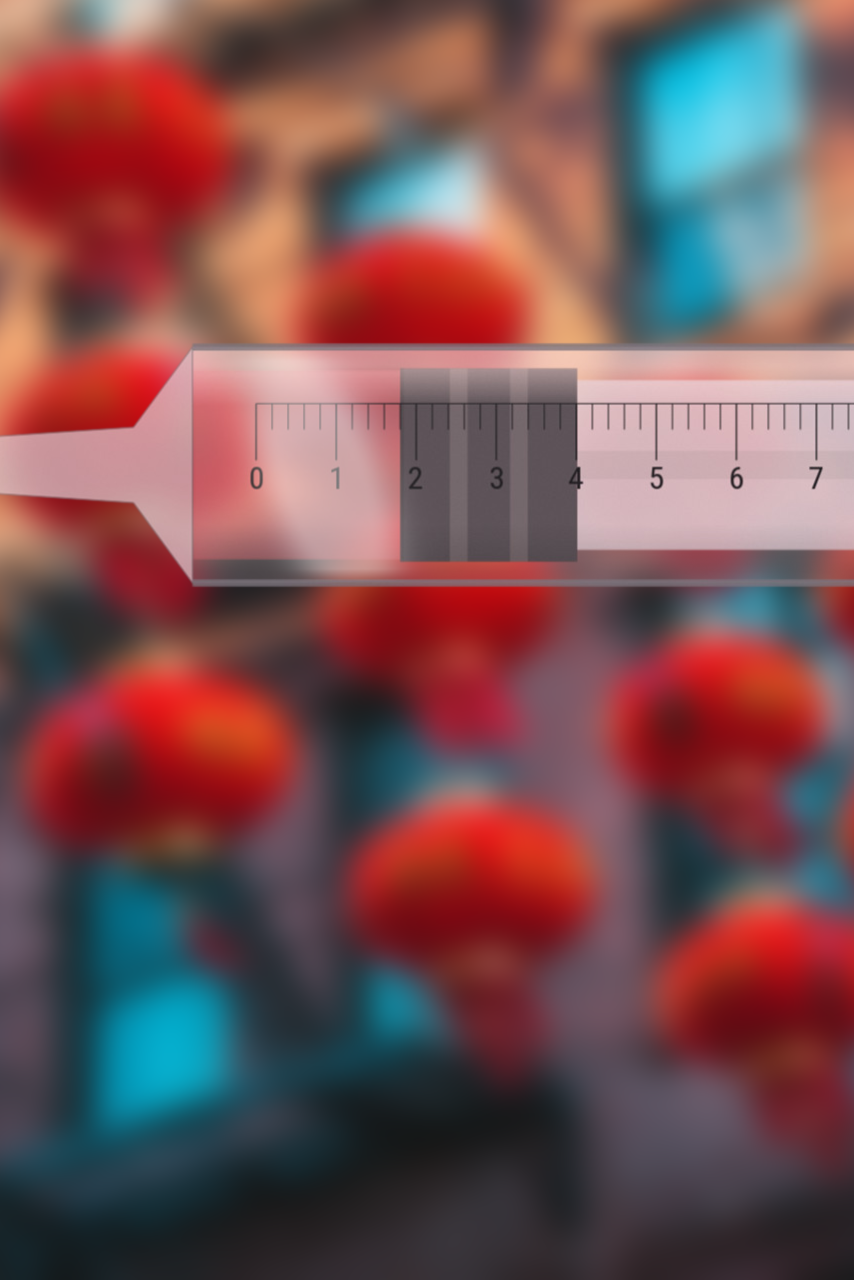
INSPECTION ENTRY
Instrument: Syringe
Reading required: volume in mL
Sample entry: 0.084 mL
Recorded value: 1.8 mL
